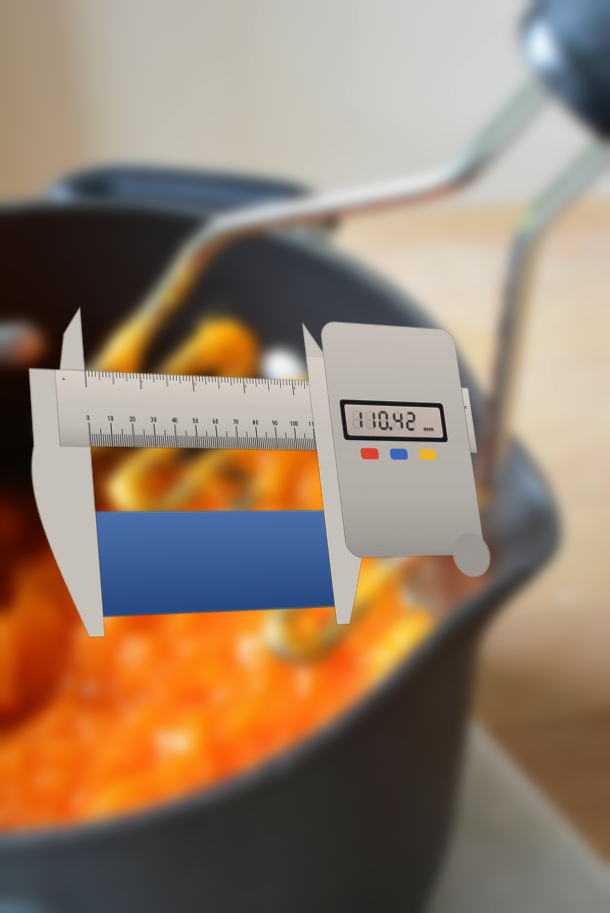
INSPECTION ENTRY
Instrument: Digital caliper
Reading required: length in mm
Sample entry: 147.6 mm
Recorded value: 110.42 mm
